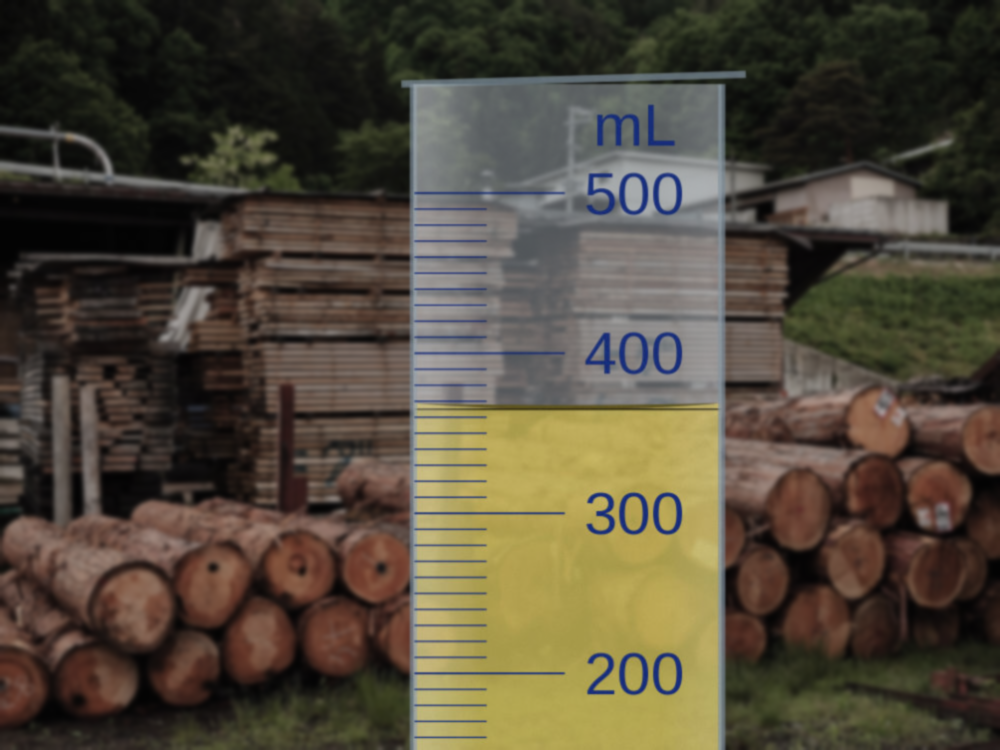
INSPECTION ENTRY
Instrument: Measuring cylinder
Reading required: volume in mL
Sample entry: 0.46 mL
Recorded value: 365 mL
